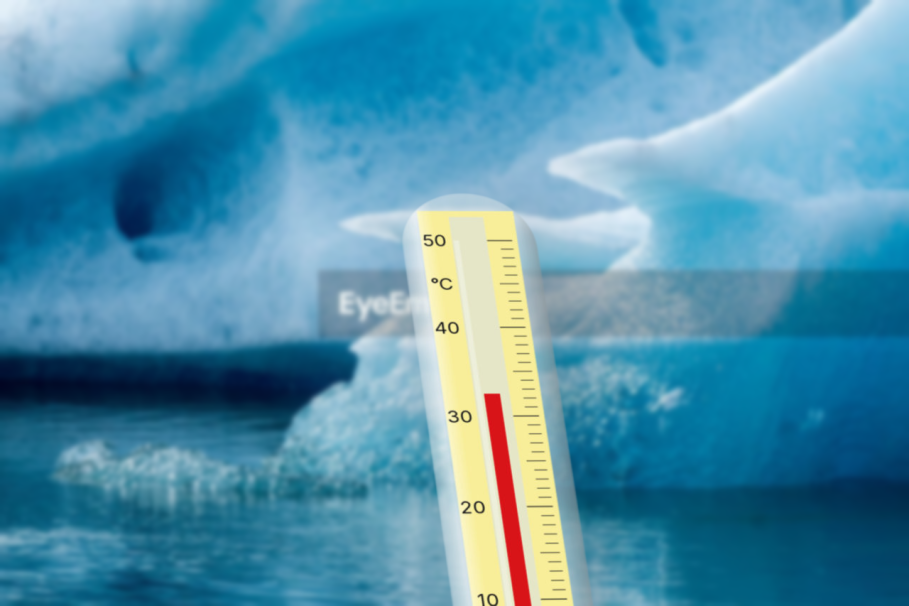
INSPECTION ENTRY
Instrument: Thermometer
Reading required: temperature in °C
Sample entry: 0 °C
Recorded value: 32.5 °C
